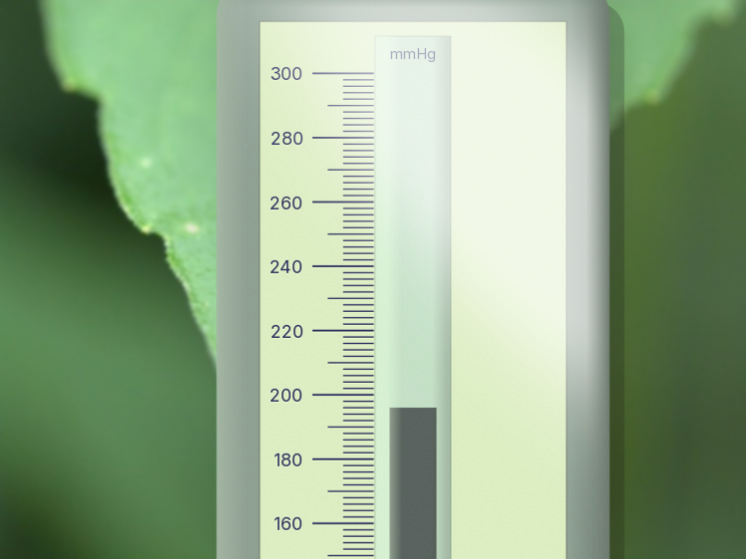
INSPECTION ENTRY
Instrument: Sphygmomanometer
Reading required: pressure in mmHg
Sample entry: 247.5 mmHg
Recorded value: 196 mmHg
